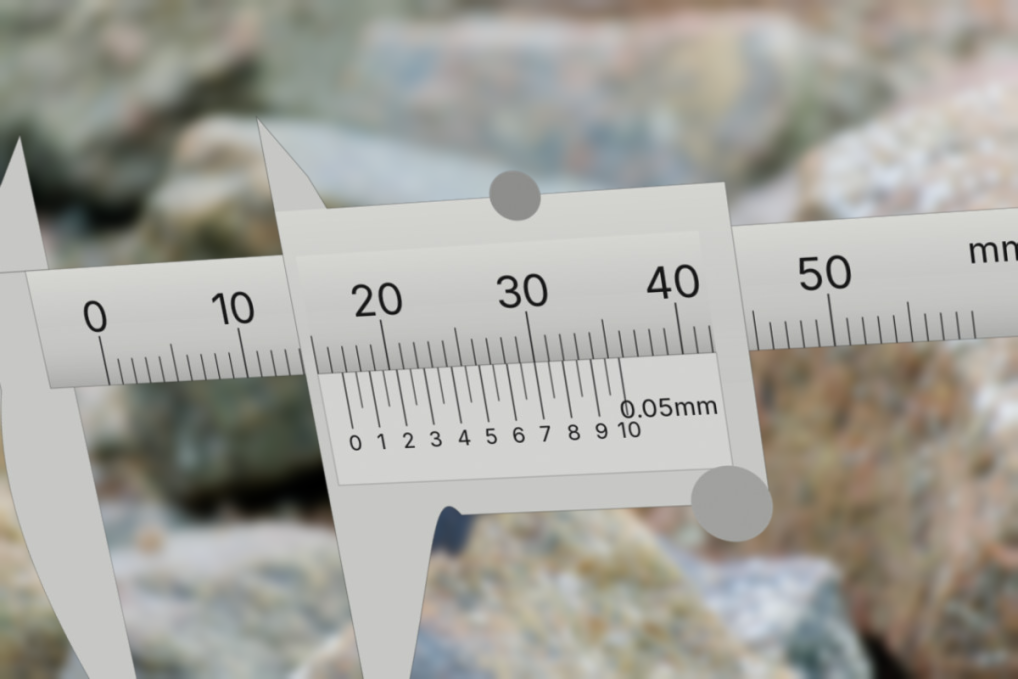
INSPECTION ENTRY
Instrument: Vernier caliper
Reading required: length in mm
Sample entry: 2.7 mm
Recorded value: 16.7 mm
